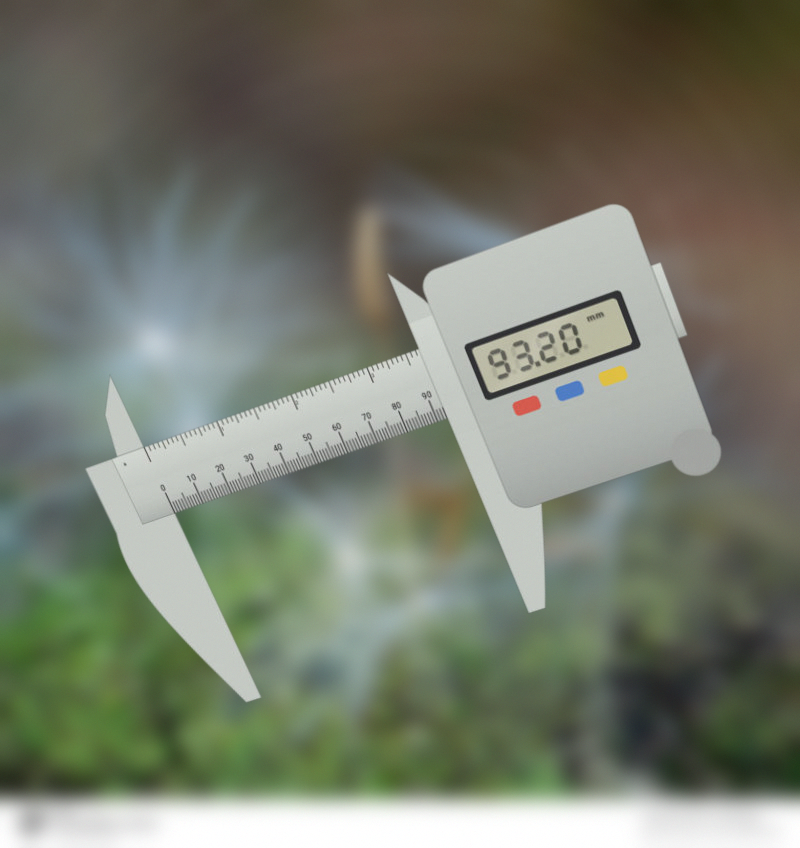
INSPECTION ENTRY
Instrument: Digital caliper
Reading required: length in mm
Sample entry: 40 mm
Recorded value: 93.20 mm
